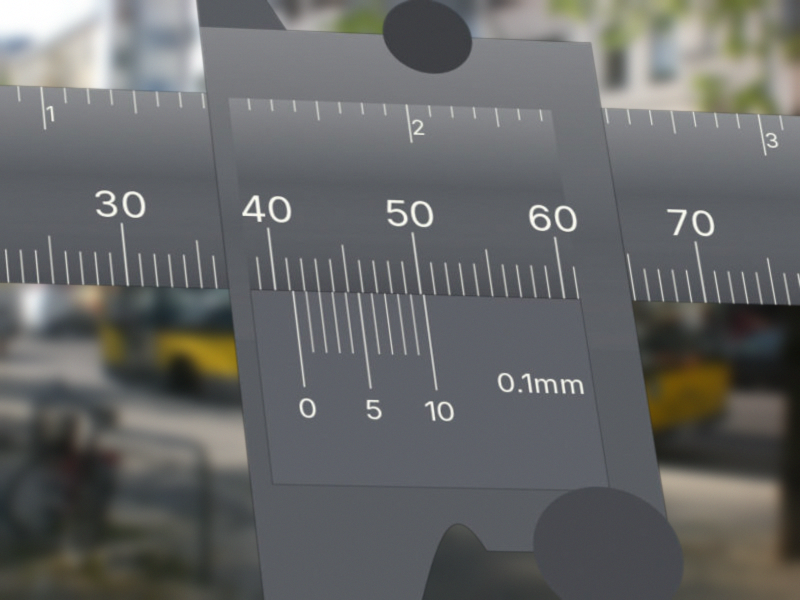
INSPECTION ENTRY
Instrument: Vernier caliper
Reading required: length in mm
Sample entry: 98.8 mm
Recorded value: 41.2 mm
